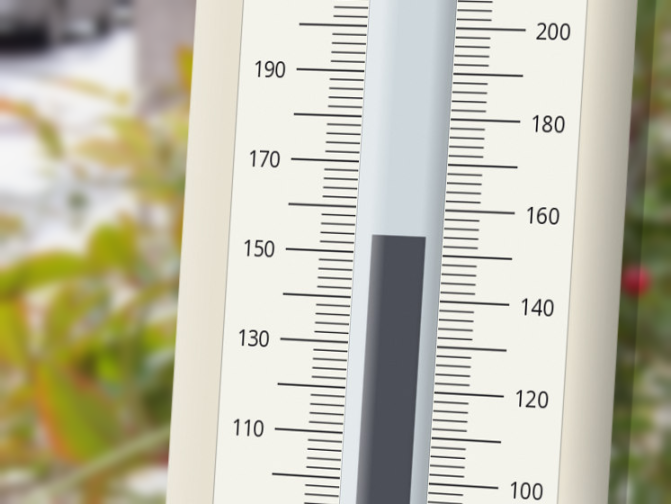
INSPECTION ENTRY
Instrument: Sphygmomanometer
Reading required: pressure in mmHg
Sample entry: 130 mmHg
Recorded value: 154 mmHg
